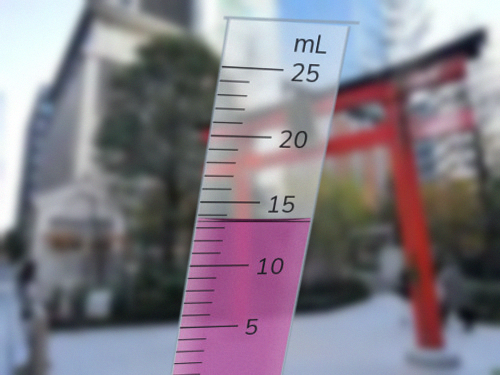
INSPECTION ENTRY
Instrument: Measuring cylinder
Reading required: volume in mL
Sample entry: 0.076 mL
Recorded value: 13.5 mL
